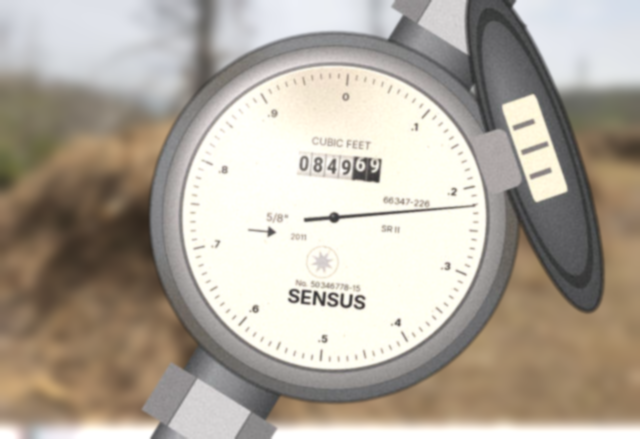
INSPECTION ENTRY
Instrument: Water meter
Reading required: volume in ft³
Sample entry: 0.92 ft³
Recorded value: 84969.22 ft³
